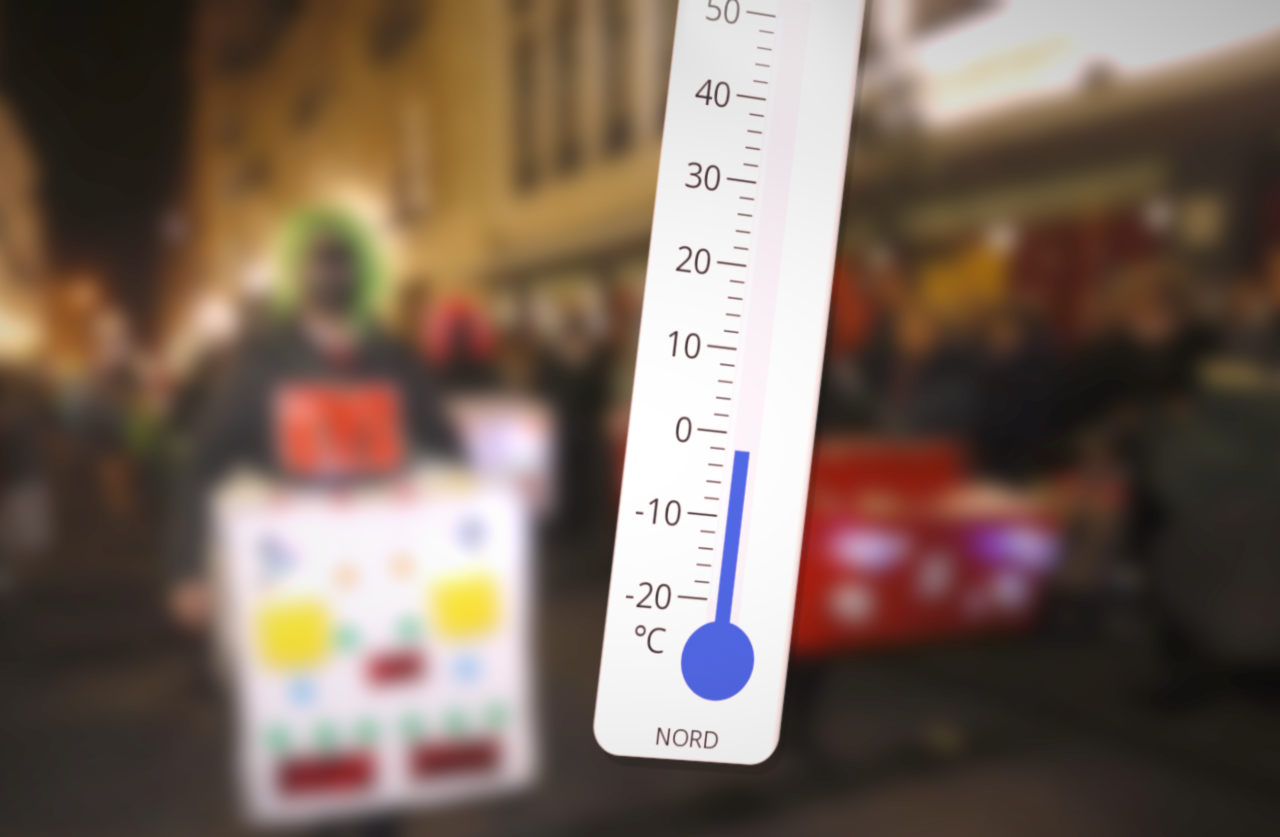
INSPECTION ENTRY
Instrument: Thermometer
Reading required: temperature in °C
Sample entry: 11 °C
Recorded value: -2 °C
